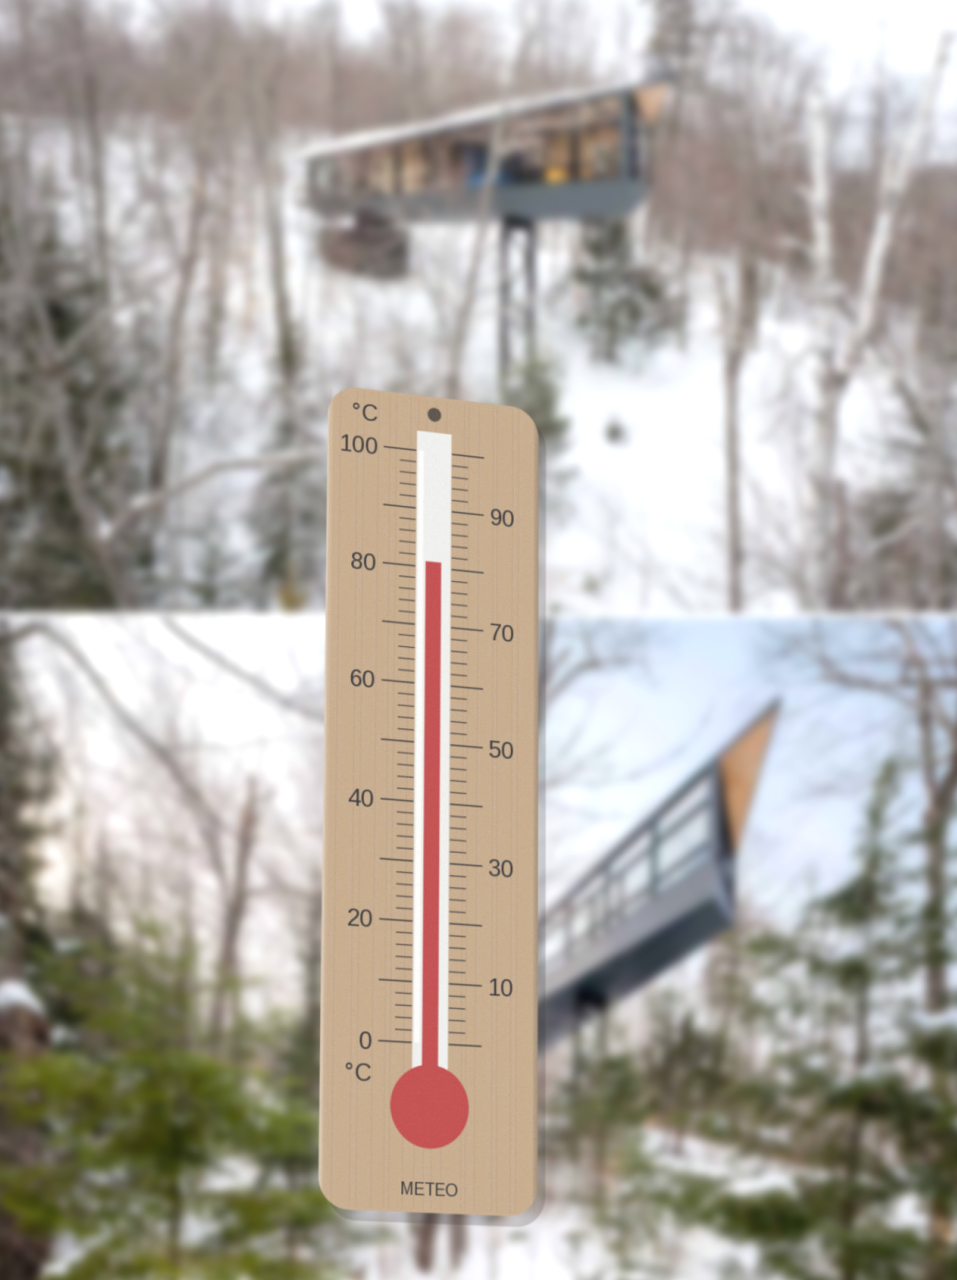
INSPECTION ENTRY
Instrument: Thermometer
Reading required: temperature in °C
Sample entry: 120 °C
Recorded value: 81 °C
